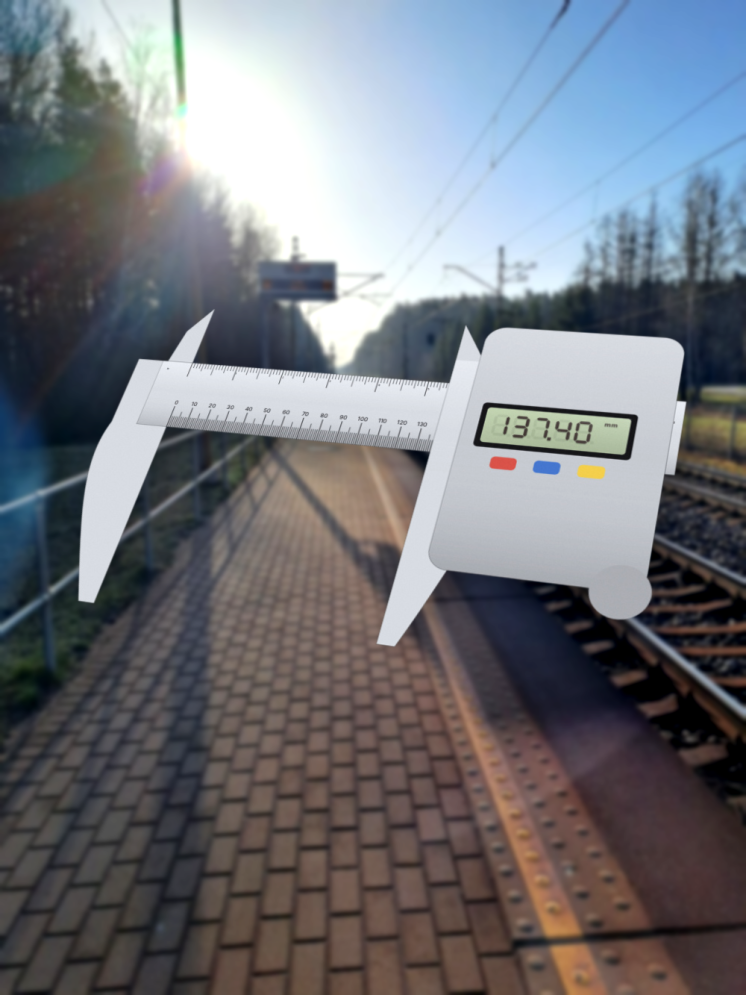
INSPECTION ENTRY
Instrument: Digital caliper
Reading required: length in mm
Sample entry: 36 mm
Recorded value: 137.40 mm
